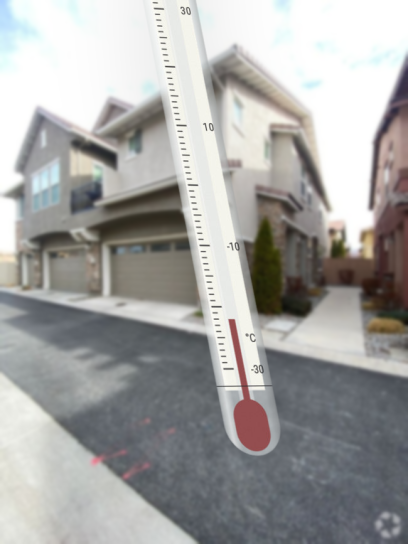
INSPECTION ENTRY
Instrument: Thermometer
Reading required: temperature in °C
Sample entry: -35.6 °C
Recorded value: -22 °C
